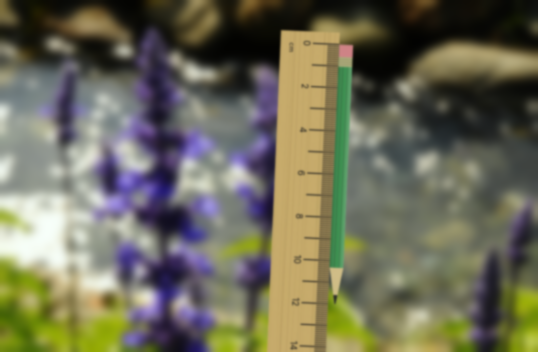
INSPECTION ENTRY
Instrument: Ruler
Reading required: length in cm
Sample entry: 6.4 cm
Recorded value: 12 cm
